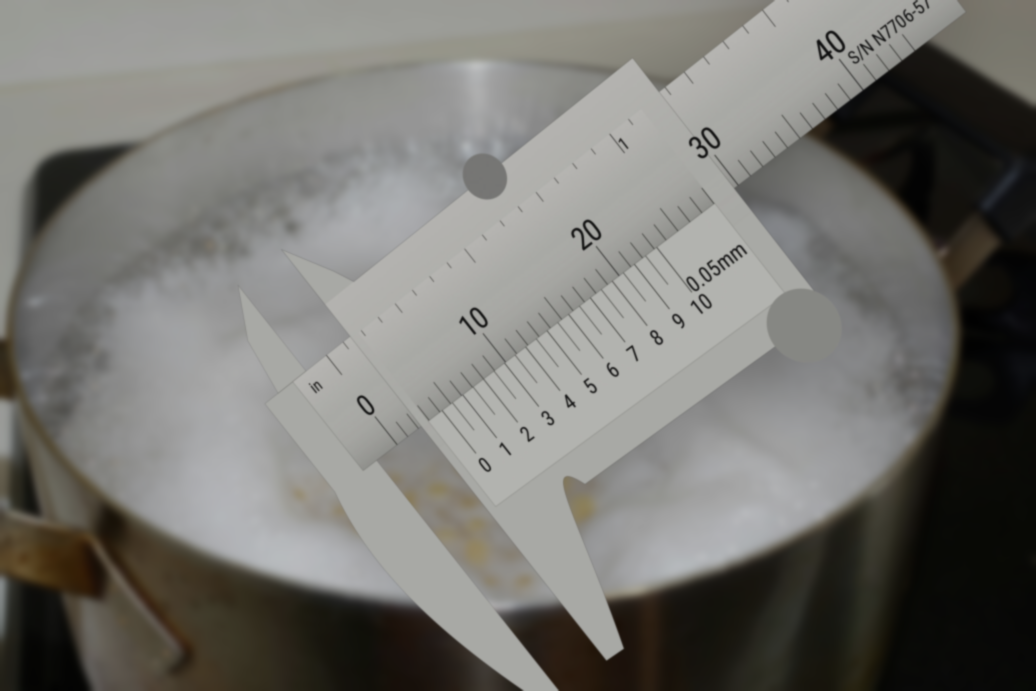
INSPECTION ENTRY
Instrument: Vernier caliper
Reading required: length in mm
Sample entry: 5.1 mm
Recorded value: 4.2 mm
